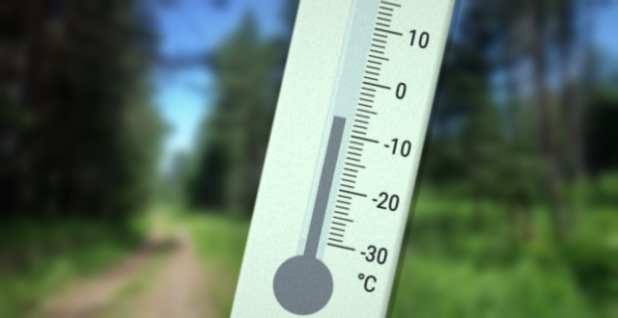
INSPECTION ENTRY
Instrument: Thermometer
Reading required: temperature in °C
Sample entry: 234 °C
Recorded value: -7 °C
